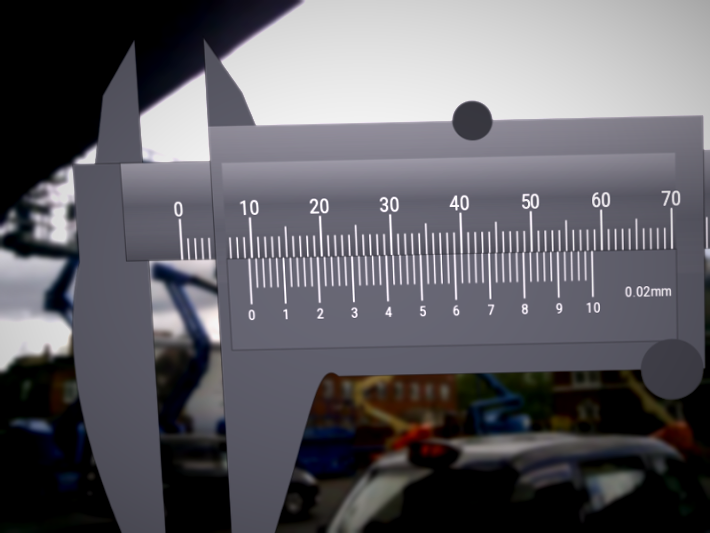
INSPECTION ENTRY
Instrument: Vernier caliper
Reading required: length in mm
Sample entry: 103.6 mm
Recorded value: 9.6 mm
